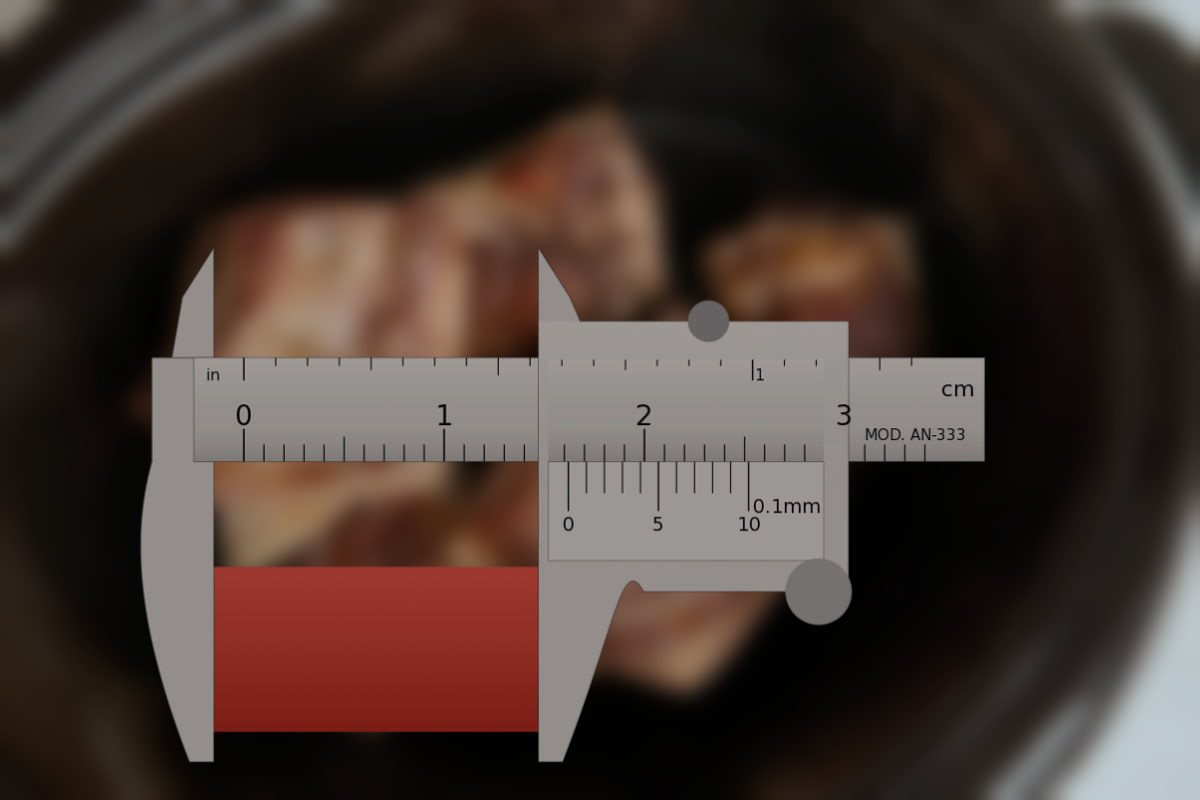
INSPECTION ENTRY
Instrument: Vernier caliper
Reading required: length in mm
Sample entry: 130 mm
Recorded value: 16.2 mm
